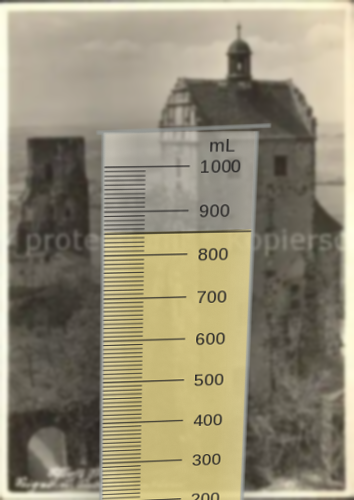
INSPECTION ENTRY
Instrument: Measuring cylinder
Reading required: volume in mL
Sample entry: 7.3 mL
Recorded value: 850 mL
